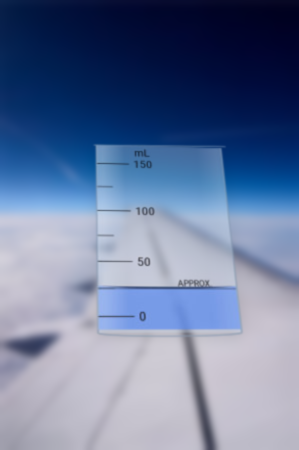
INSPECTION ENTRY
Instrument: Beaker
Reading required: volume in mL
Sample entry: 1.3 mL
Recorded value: 25 mL
